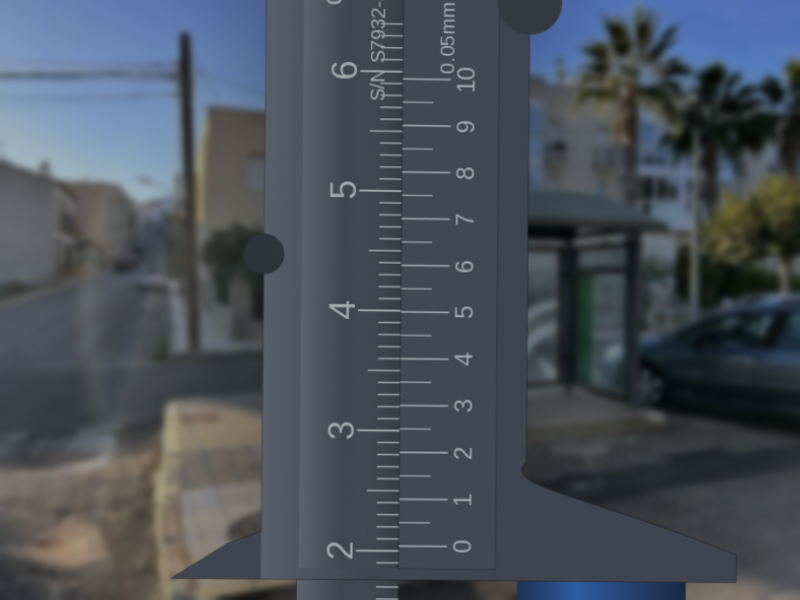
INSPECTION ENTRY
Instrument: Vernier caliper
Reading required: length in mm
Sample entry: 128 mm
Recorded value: 20.4 mm
